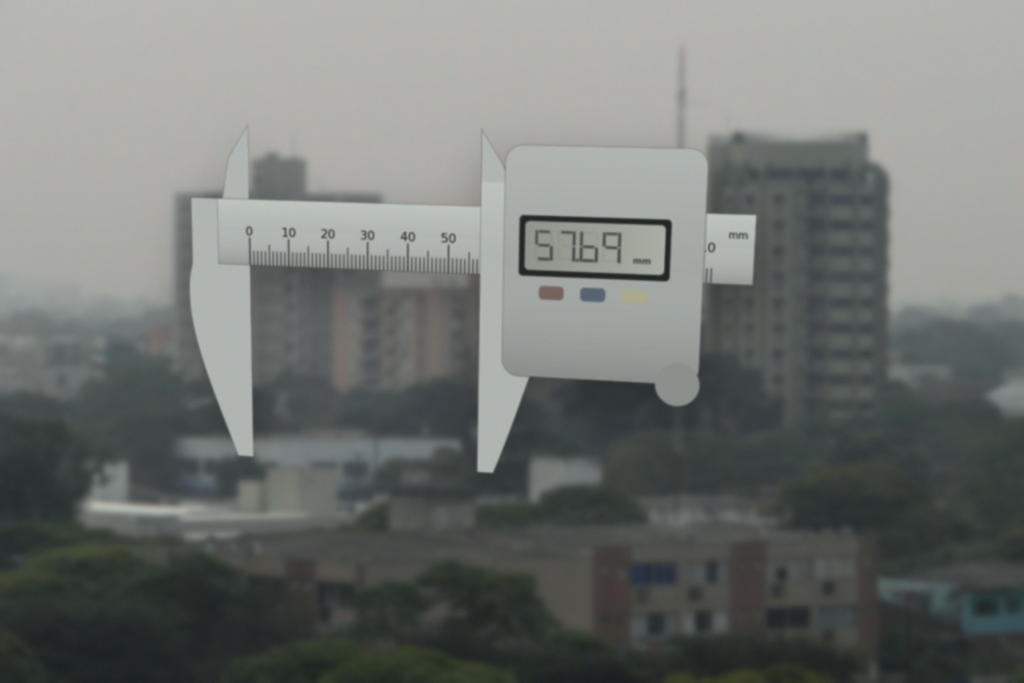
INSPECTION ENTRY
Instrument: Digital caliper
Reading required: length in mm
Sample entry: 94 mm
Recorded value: 57.69 mm
